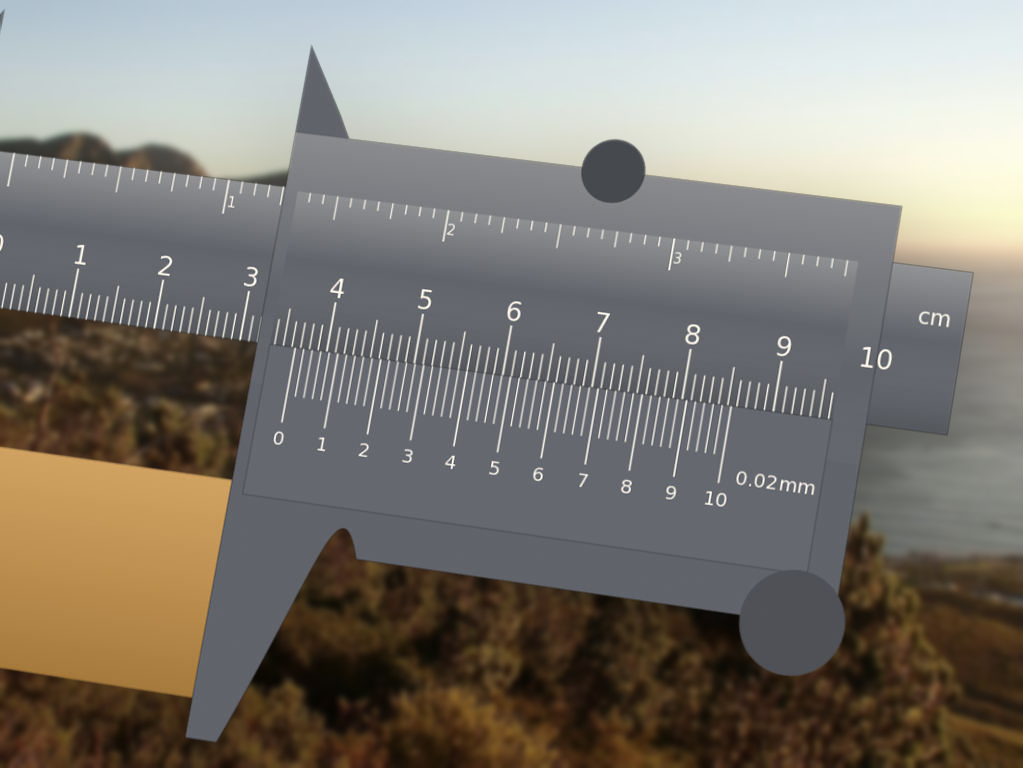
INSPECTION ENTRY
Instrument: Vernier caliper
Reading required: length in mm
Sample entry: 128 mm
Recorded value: 36.4 mm
